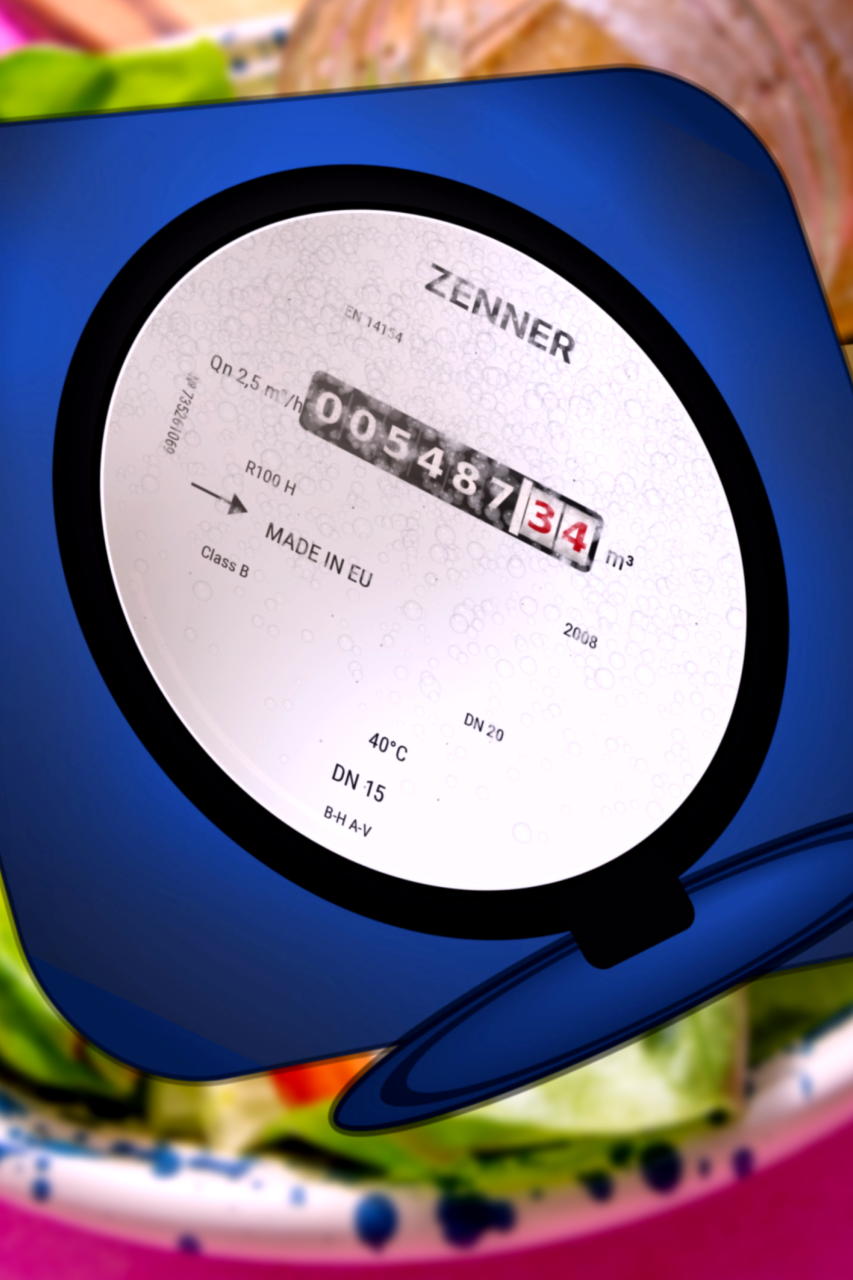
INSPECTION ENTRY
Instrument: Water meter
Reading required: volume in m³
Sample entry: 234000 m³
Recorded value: 5487.34 m³
